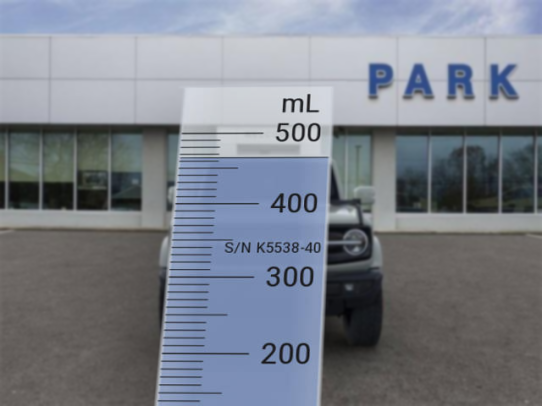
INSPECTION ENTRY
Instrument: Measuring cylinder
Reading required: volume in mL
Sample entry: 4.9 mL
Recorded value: 465 mL
